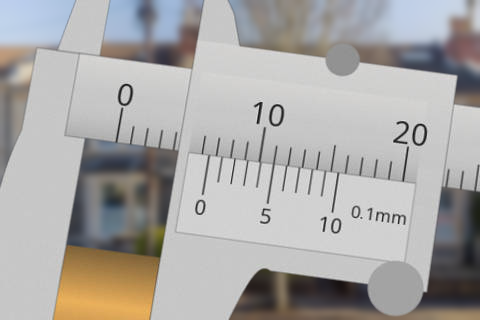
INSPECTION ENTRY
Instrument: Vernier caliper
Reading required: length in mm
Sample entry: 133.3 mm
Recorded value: 6.5 mm
